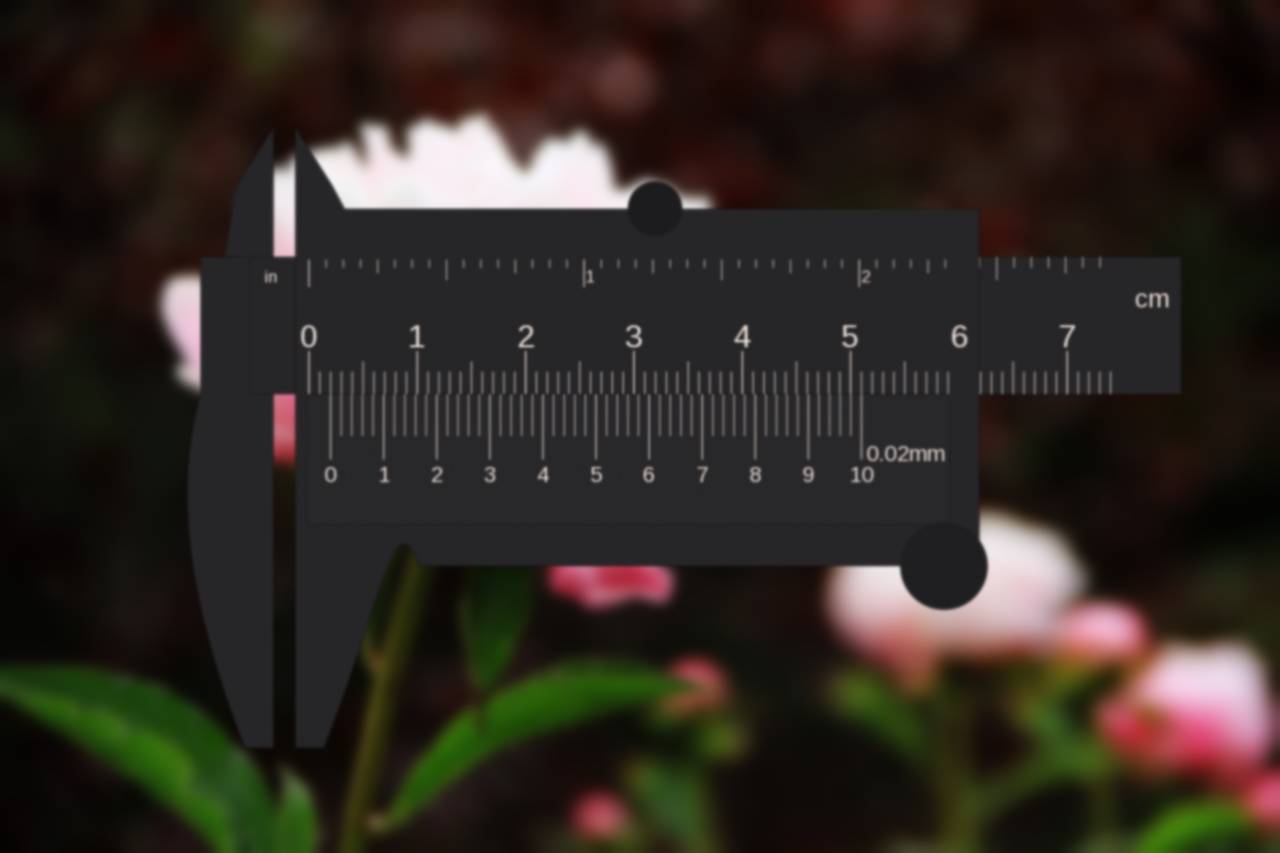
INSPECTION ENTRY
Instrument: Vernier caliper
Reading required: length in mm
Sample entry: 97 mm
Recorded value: 2.0 mm
